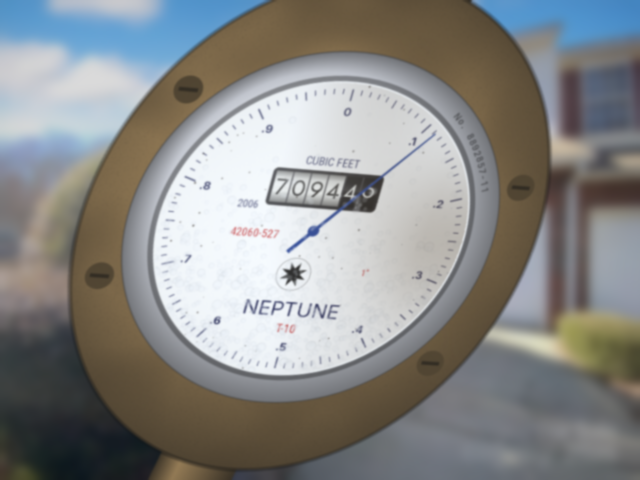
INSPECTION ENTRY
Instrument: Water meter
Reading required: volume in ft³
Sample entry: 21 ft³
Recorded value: 709446.11 ft³
